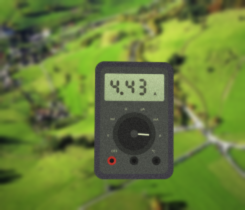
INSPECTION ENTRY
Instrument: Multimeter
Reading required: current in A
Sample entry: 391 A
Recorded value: 4.43 A
